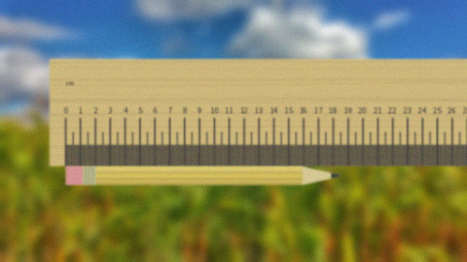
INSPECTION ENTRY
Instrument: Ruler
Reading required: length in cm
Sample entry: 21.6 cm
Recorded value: 18.5 cm
